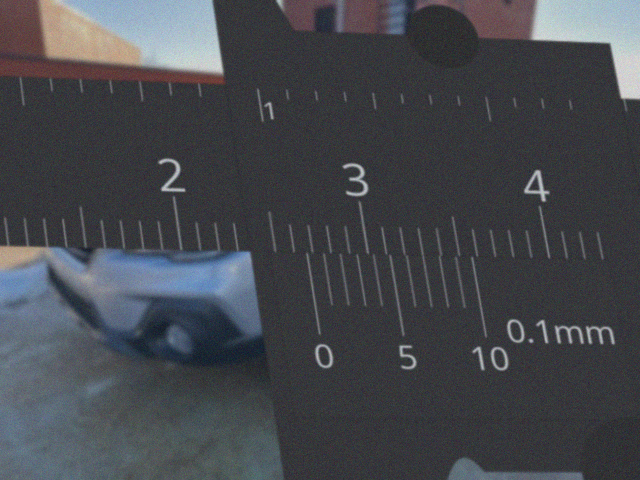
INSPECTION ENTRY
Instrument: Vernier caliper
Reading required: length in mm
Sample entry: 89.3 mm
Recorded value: 26.7 mm
